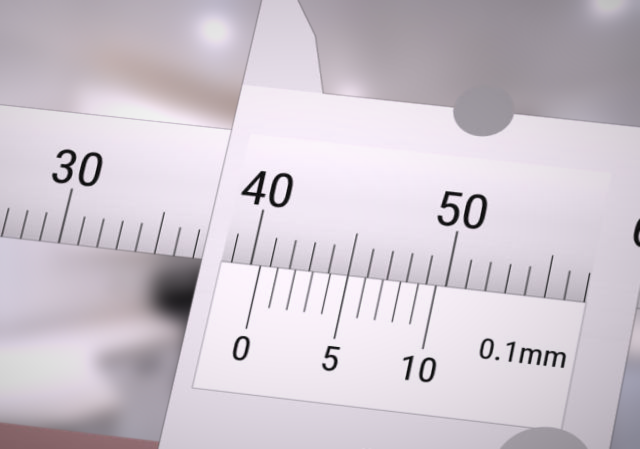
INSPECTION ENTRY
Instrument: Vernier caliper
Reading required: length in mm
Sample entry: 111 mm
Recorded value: 40.5 mm
